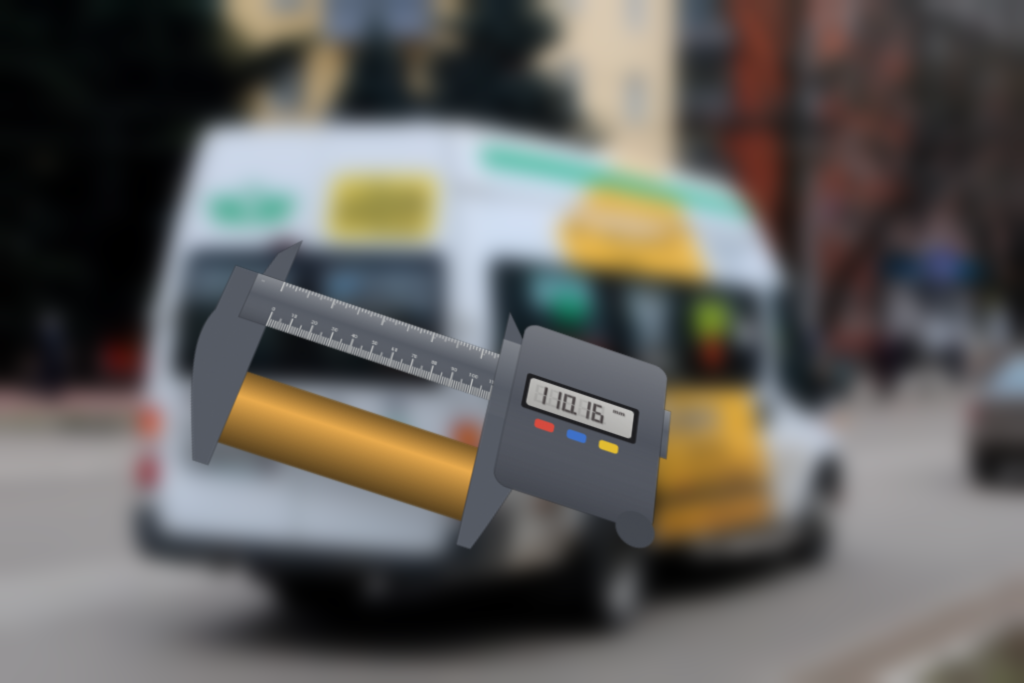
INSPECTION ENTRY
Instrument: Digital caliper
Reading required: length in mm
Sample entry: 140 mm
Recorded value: 110.16 mm
